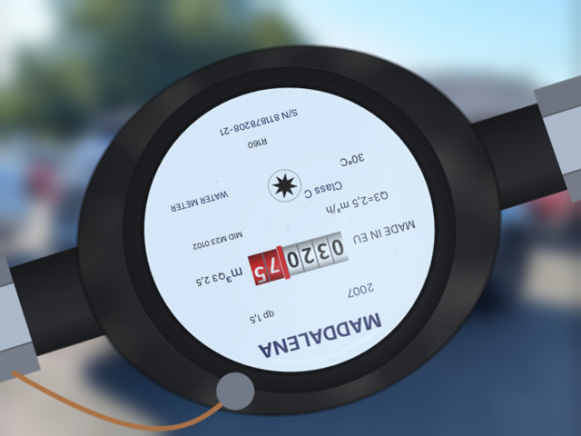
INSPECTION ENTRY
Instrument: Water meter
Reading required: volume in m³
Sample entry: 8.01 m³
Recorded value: 320.75 m³
